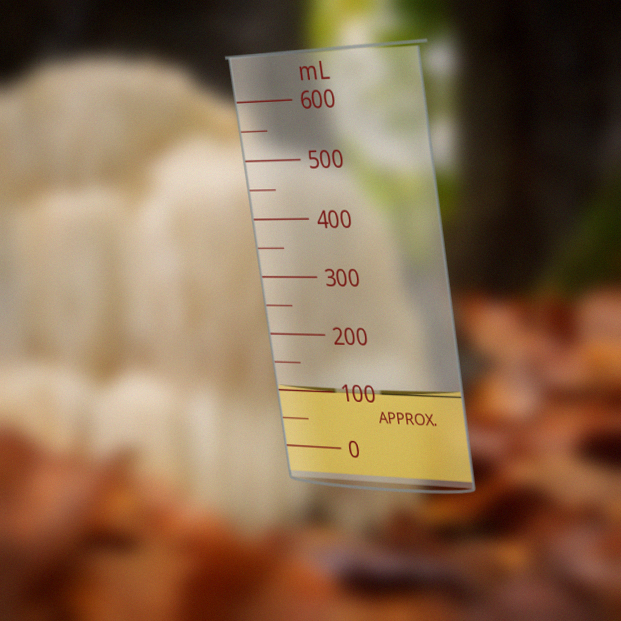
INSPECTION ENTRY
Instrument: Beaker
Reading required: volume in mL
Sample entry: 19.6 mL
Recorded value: 100 mL
